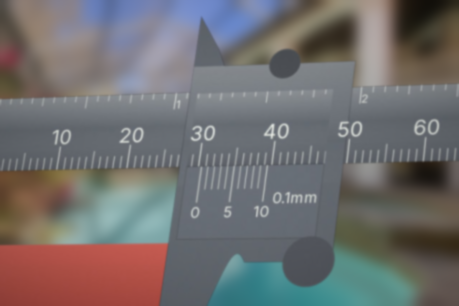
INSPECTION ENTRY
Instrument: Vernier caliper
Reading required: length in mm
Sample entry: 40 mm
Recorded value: 30.4 mm
